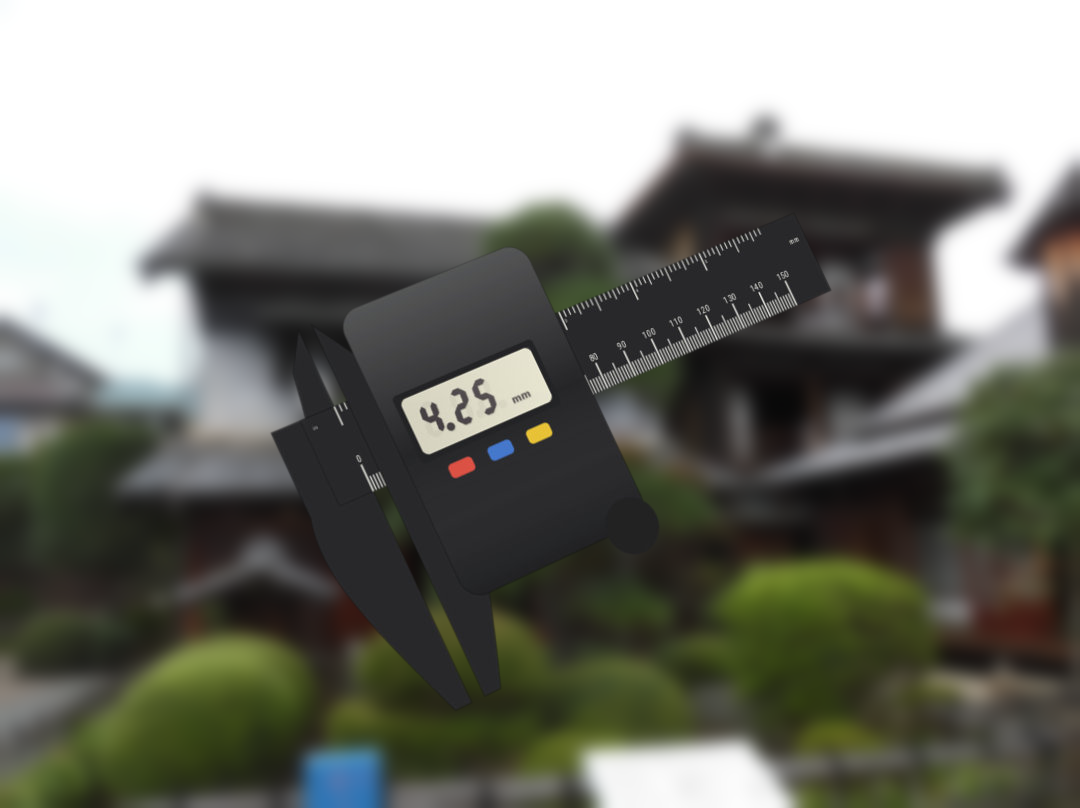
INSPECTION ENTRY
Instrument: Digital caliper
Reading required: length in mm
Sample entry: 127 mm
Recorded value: 4.25 mm
